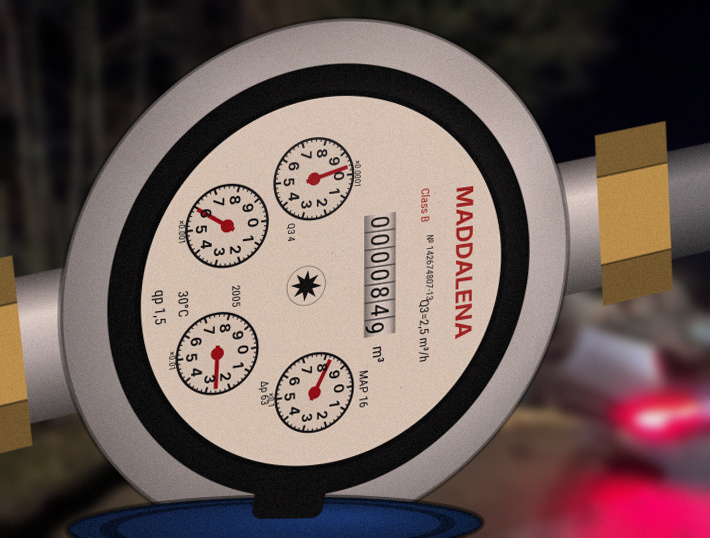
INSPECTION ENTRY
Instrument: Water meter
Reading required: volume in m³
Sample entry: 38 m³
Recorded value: 848.8259 m³
